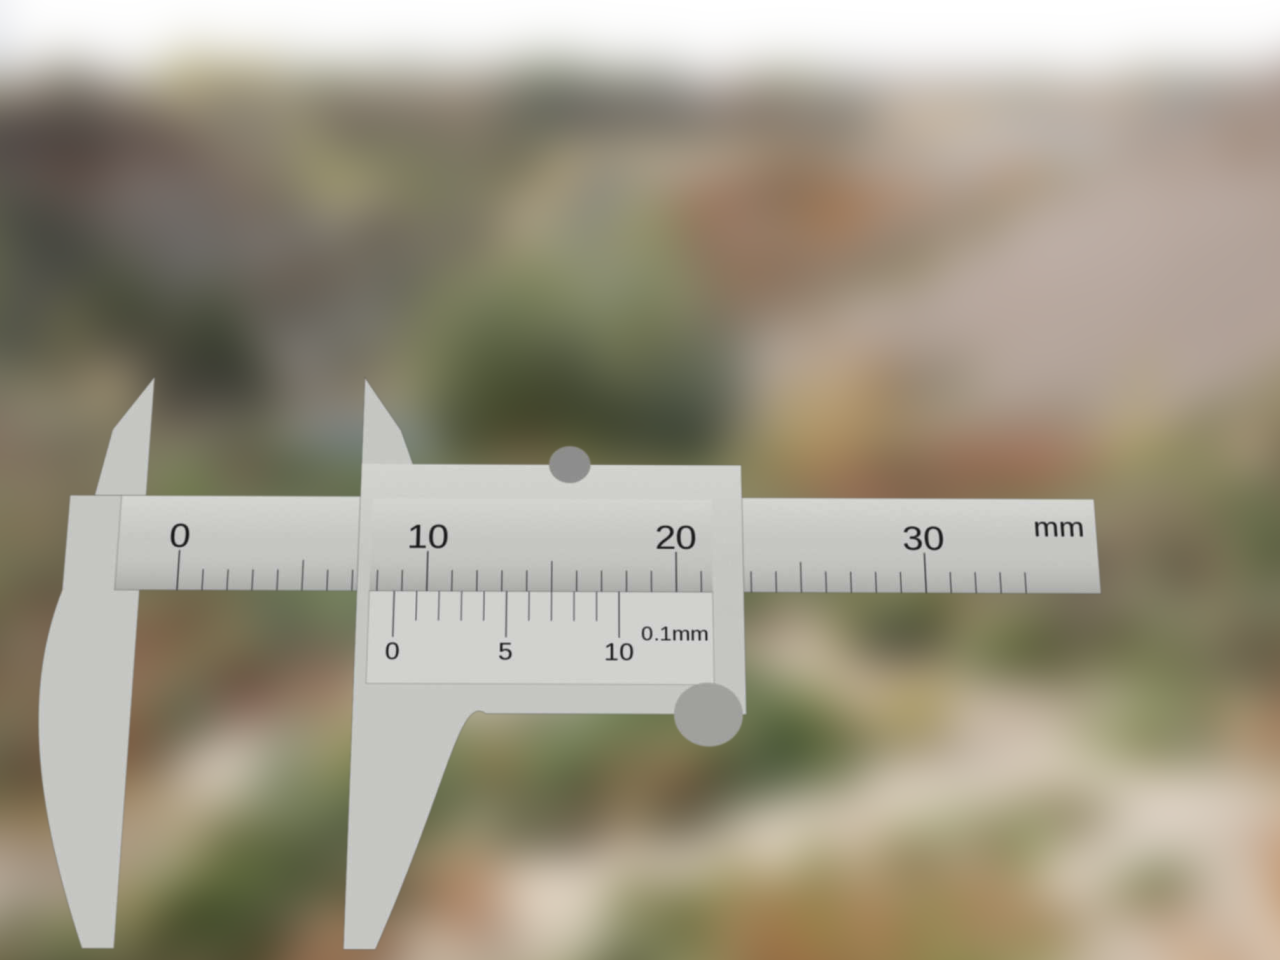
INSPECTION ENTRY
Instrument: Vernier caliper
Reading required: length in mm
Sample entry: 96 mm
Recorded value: 8.7 mm
